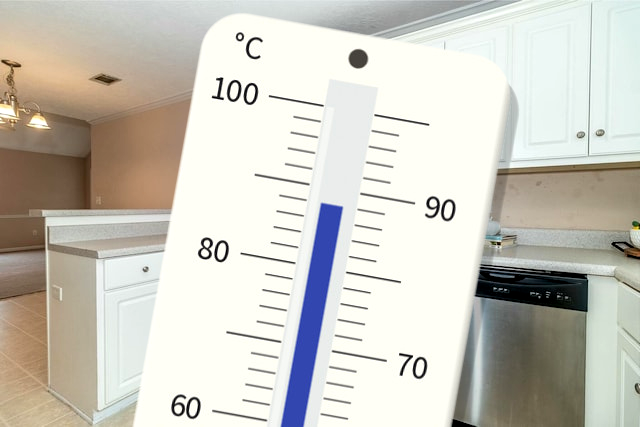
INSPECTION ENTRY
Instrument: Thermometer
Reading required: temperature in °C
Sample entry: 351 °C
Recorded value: 88 °C
